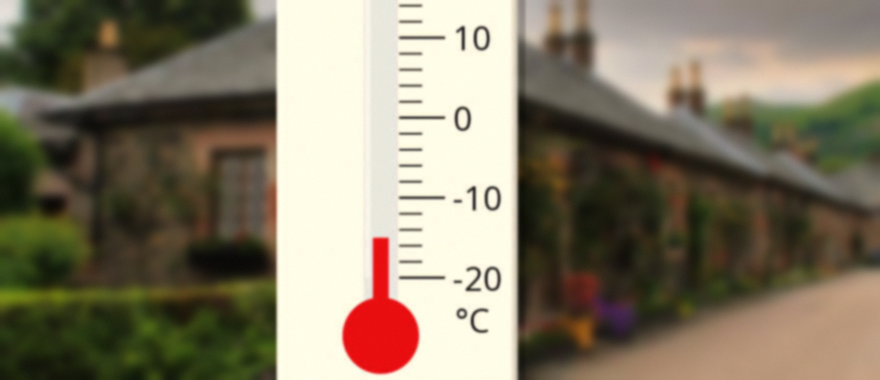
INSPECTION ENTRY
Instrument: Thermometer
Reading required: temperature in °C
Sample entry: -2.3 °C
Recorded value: -15 °C
